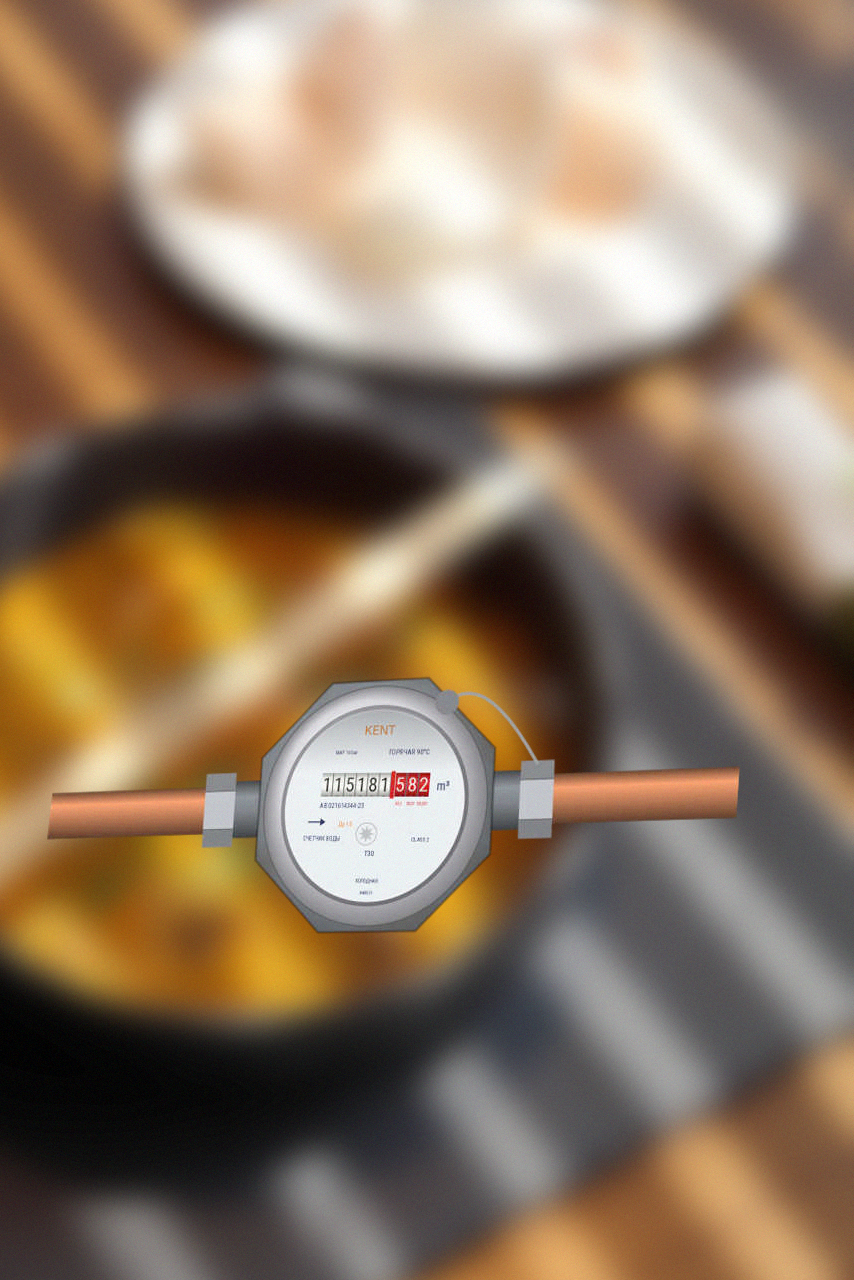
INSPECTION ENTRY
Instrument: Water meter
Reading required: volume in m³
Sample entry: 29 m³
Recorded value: 115181.582 m³
